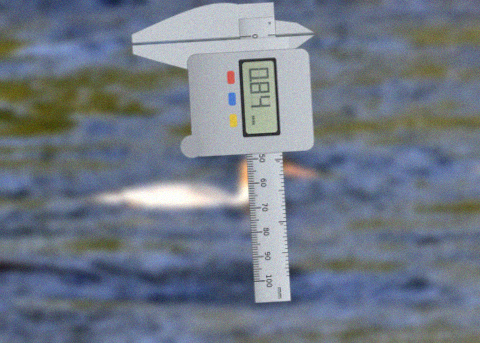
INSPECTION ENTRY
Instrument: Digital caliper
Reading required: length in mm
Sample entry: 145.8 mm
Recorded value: 0.84 mm
